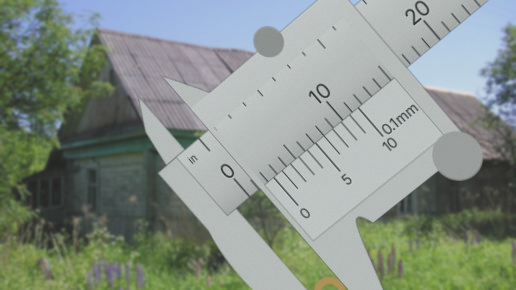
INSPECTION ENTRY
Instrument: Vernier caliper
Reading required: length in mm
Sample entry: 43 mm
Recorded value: 2.6 mm
